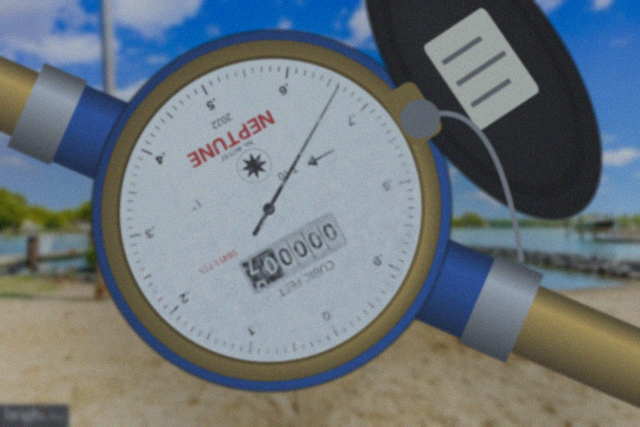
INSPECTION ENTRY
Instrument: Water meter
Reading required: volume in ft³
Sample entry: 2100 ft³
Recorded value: 6.66 ft³
